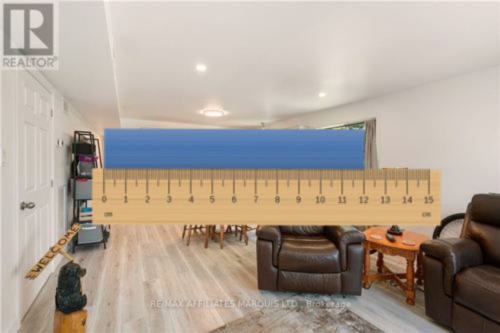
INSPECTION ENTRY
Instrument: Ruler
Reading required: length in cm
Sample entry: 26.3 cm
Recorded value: 12 cm
